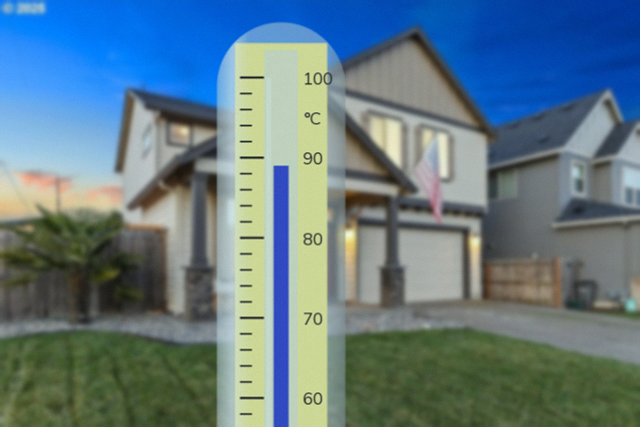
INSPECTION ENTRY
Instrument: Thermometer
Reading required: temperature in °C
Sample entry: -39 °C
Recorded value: 89 °C
